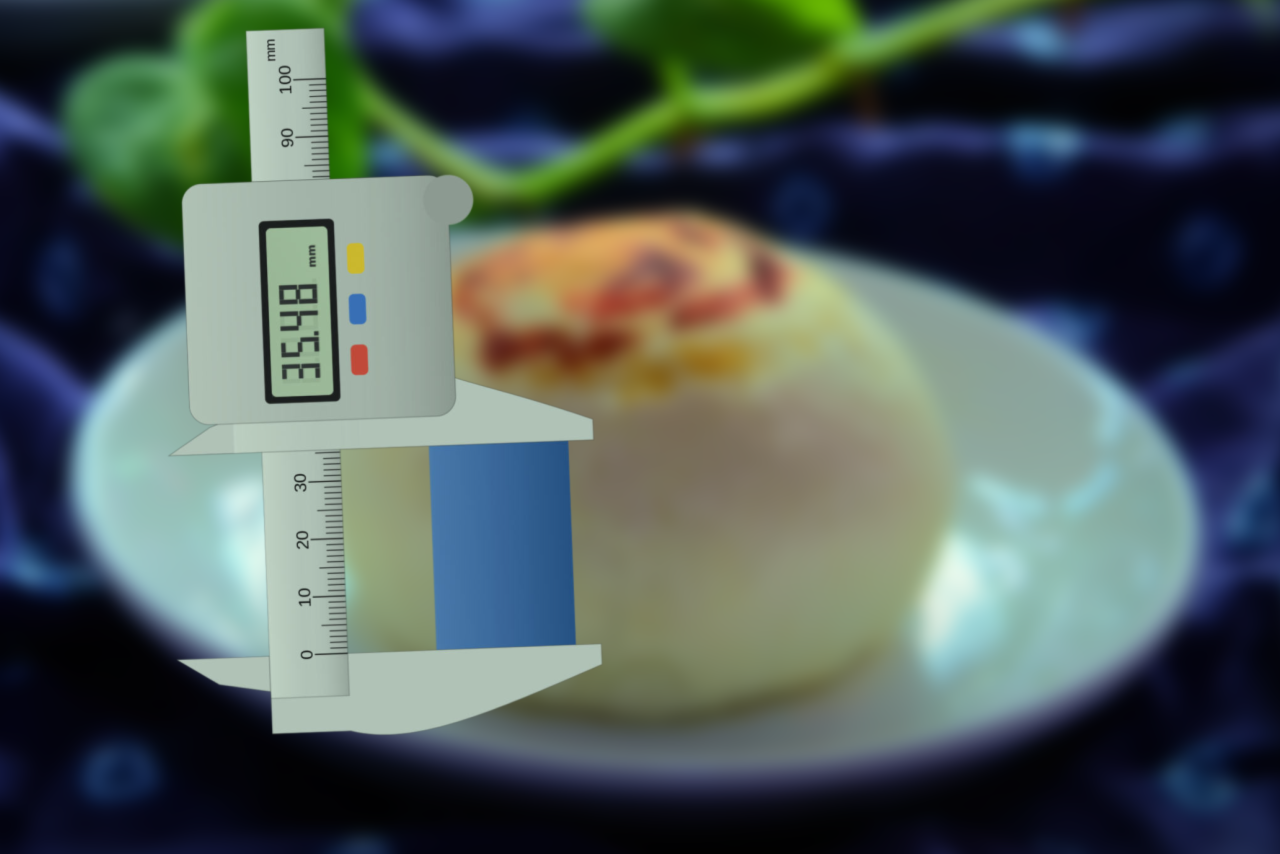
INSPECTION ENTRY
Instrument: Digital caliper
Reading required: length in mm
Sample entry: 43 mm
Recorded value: 35.48 mm
